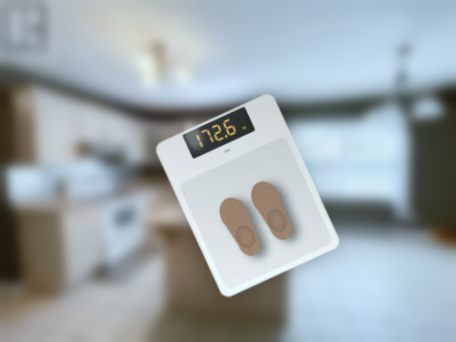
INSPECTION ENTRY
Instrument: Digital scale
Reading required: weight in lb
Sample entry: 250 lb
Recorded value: 172.6 lb
